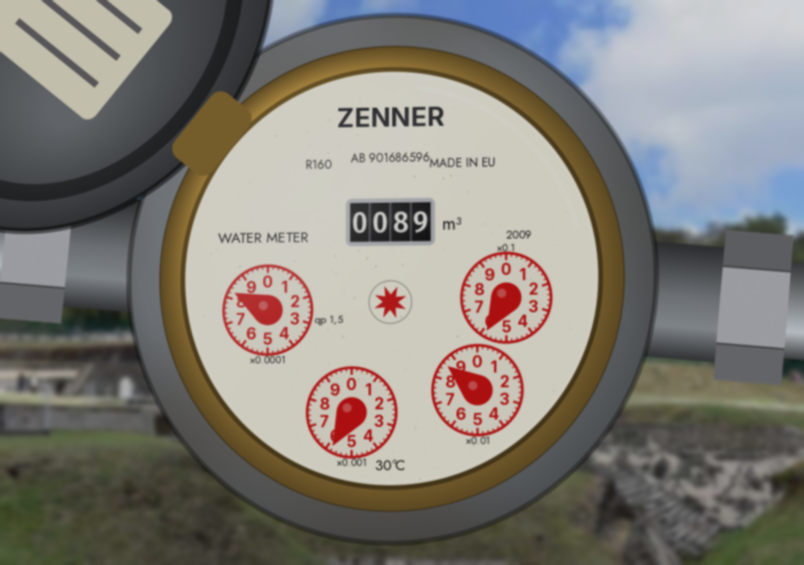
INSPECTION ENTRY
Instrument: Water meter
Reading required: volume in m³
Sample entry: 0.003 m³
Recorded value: 89.5858 m³
